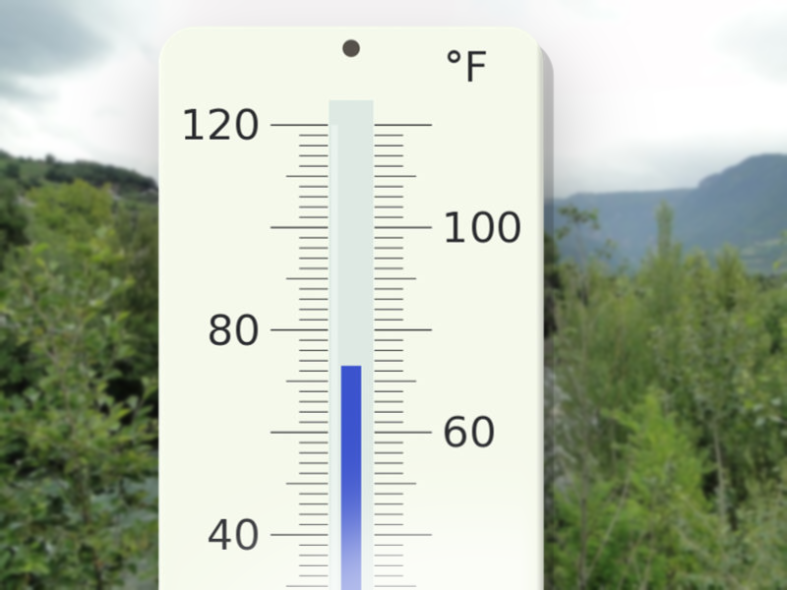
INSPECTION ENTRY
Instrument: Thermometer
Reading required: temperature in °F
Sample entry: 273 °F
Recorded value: 73 °F
